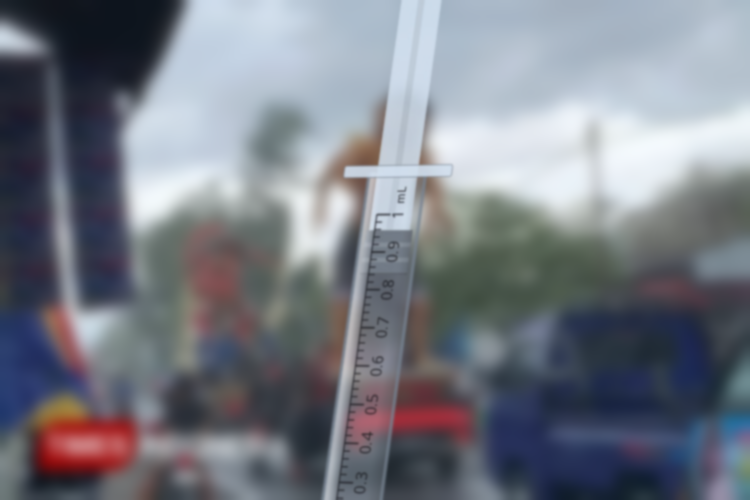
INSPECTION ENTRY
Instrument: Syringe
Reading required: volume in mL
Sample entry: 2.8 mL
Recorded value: 0.84 mL
